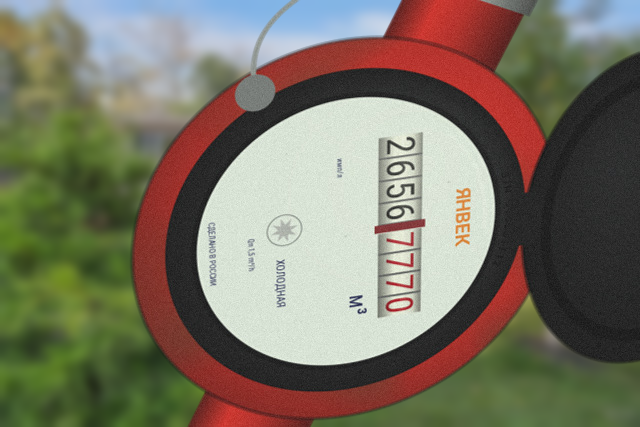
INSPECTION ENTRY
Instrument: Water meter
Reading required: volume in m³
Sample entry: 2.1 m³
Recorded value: 2656.7770 m³
